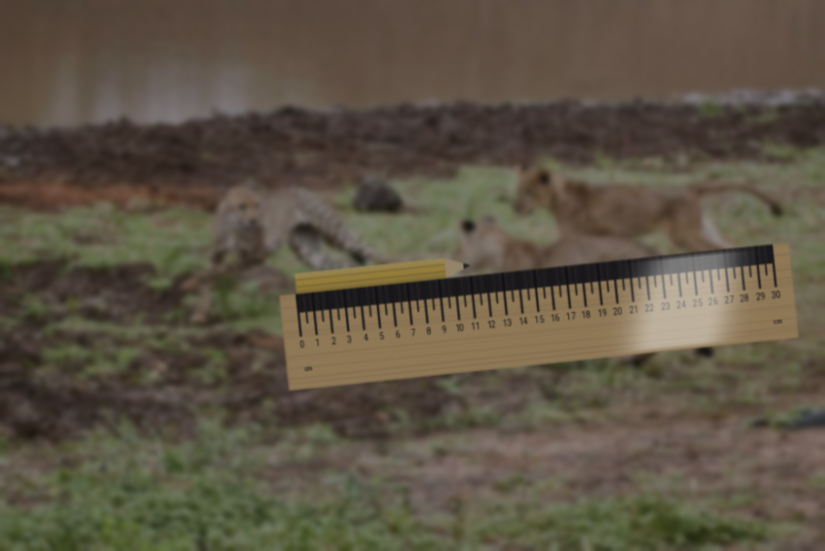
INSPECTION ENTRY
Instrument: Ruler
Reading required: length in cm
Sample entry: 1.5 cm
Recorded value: 11 cm
